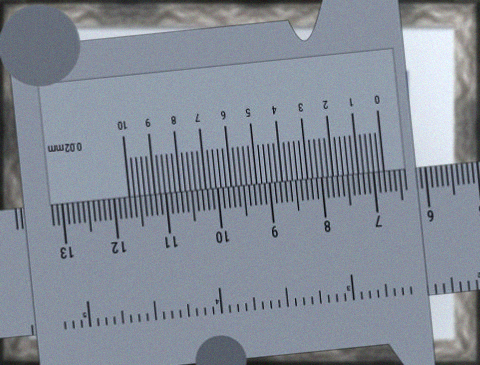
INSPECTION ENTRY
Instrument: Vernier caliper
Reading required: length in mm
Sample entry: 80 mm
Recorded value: 68.0 mm
